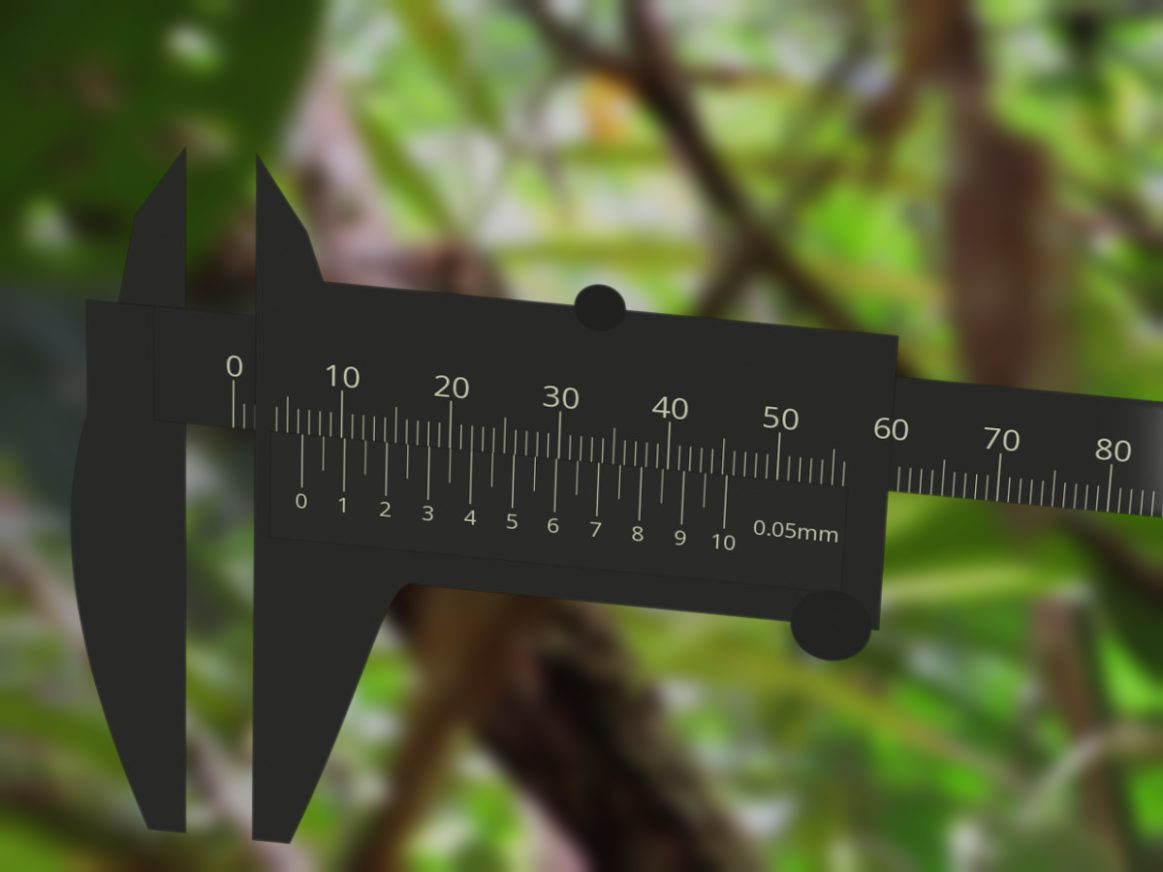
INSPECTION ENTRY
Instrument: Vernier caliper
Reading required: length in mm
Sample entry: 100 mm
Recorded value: 6.4 mm
